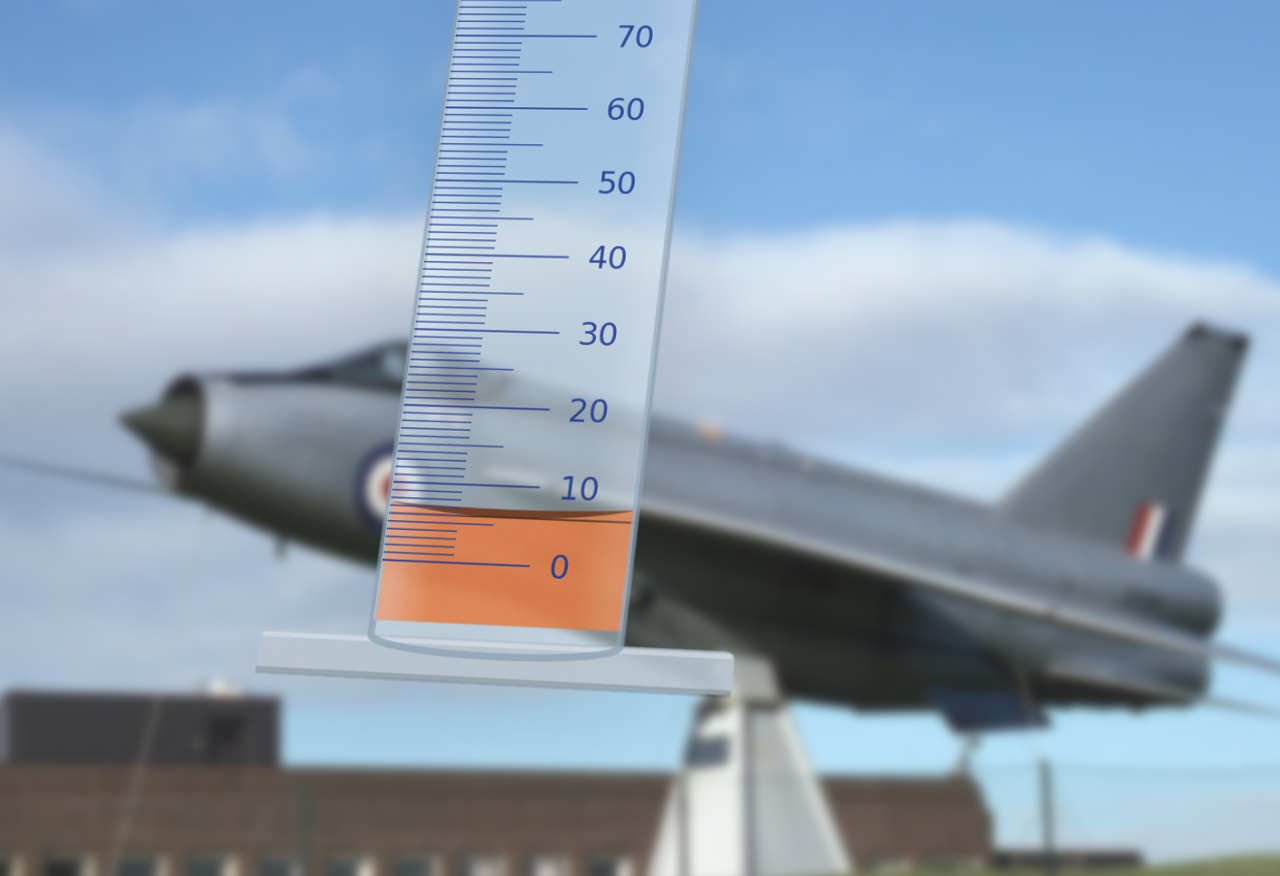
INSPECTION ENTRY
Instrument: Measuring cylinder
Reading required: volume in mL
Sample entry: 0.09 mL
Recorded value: 6 mL
